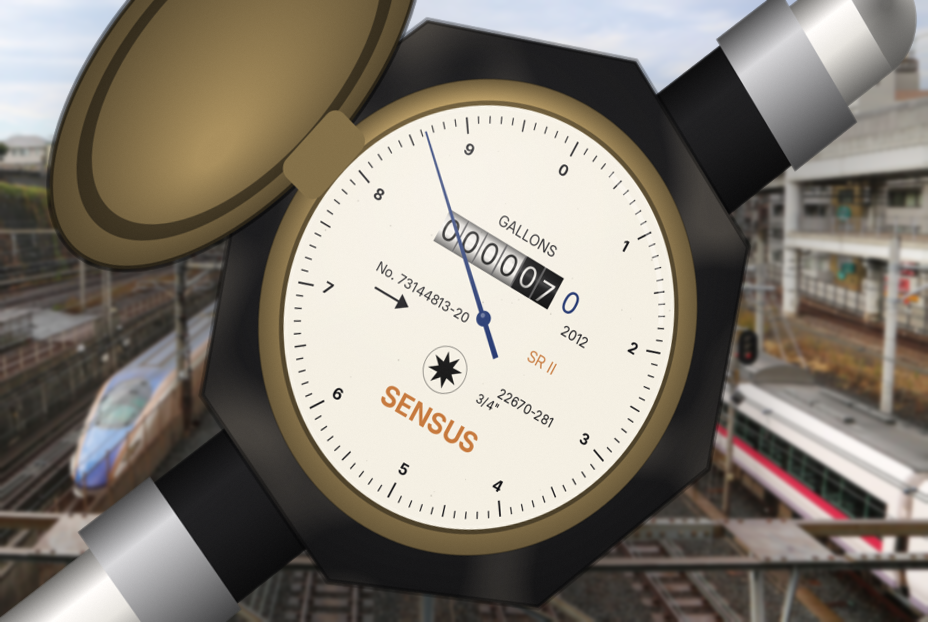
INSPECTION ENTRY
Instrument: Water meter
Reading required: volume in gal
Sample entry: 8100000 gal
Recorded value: 68.6 gal
